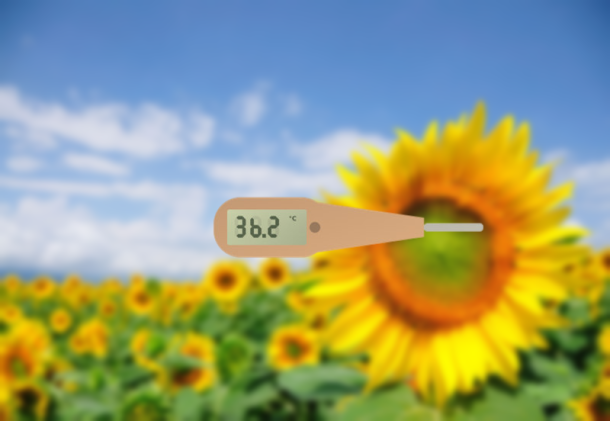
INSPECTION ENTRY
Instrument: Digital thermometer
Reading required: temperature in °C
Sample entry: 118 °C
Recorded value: 36.2 °C
